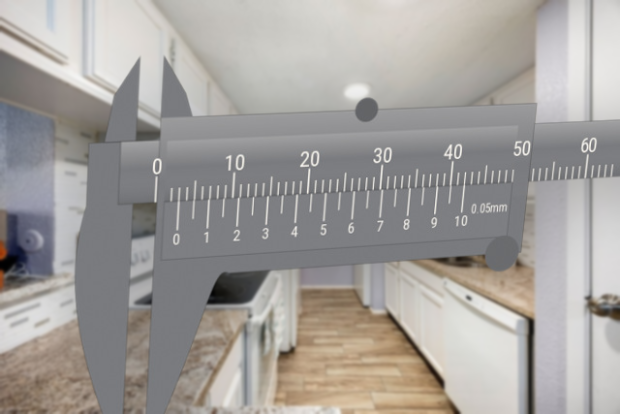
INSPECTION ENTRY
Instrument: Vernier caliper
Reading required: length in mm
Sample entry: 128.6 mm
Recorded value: 3.0 mm
